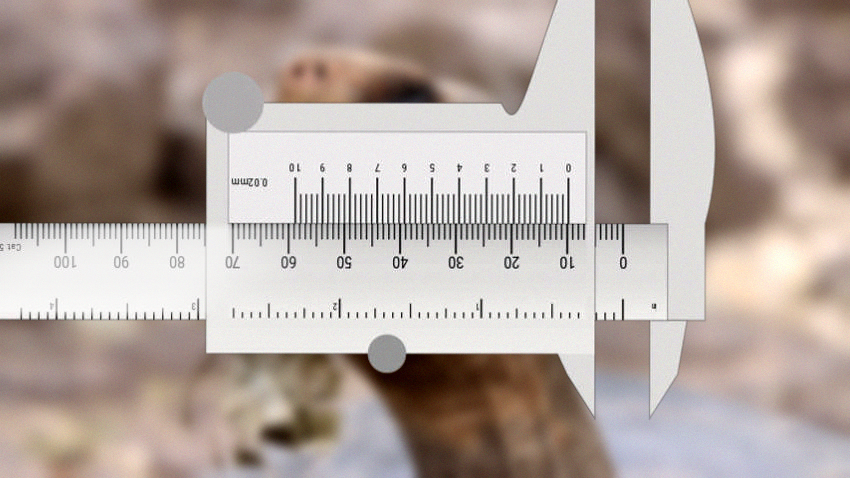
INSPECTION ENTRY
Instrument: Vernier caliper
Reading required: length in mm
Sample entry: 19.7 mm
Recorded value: 9.8 mm
